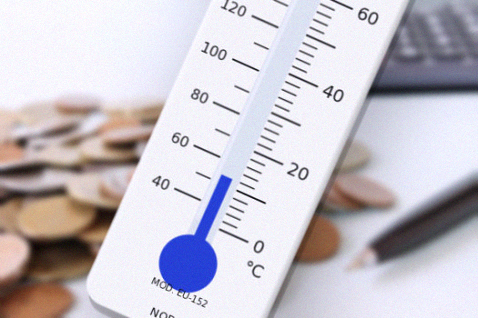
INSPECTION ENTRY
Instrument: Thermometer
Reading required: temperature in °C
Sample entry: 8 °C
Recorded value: 12 °C
